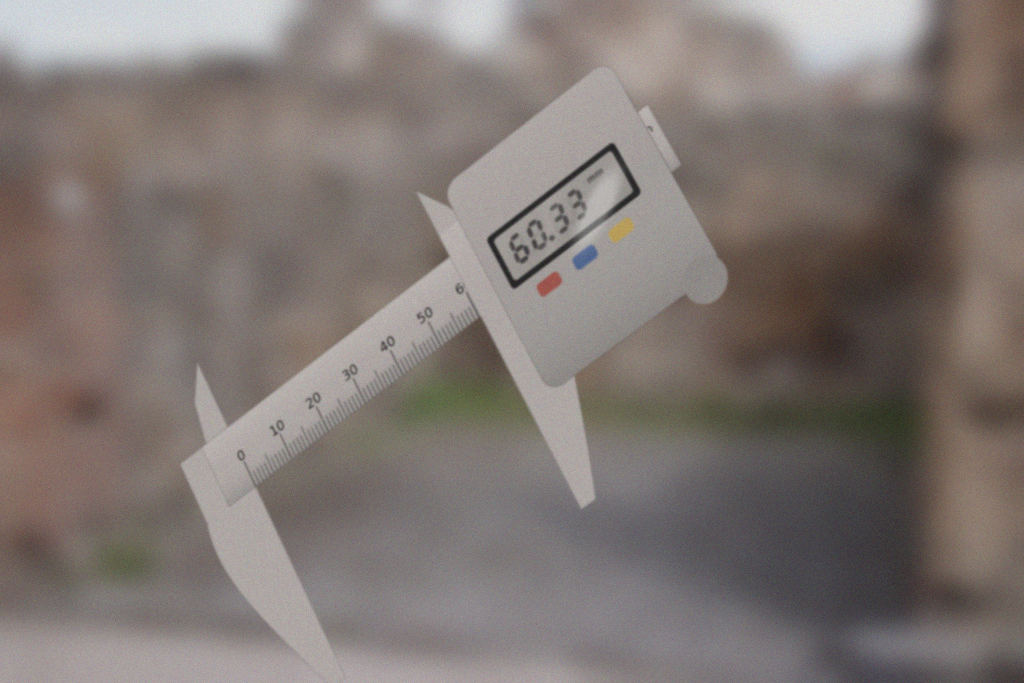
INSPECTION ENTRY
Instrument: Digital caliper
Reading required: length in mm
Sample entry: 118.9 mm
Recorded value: 60.33 mm
